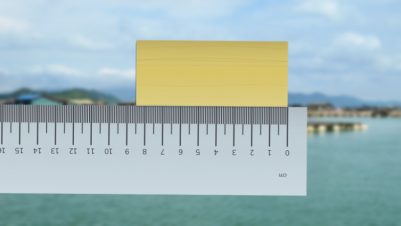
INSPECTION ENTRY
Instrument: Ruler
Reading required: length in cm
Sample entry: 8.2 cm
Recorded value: 8.5 cm
